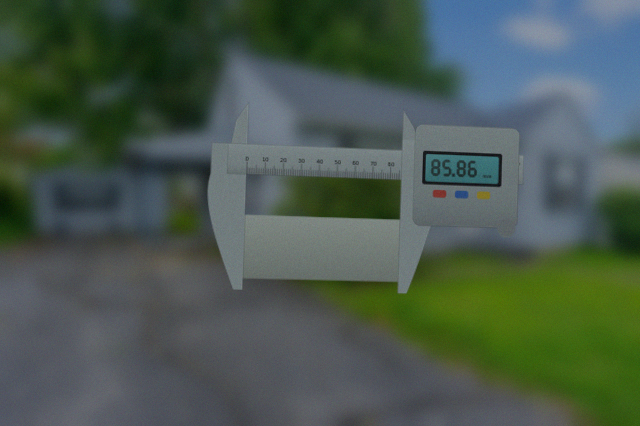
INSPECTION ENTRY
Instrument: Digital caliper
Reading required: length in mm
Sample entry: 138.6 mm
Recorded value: 85.86 mm
